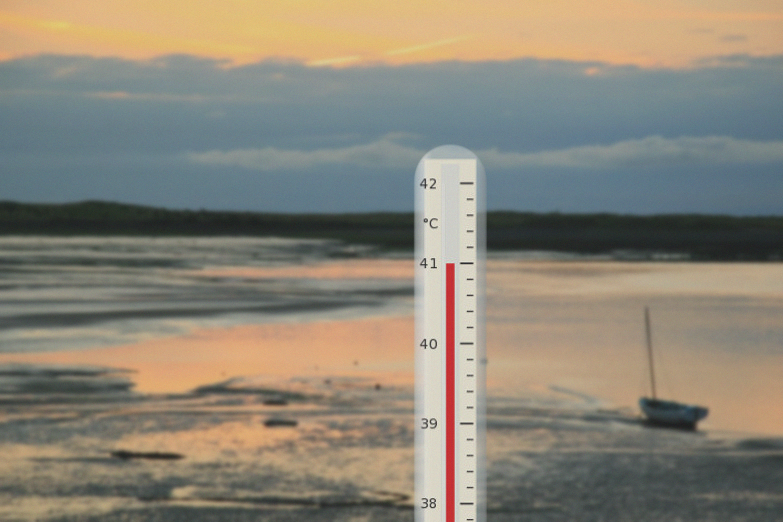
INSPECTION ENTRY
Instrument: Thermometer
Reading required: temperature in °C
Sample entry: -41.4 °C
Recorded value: 41 °C
